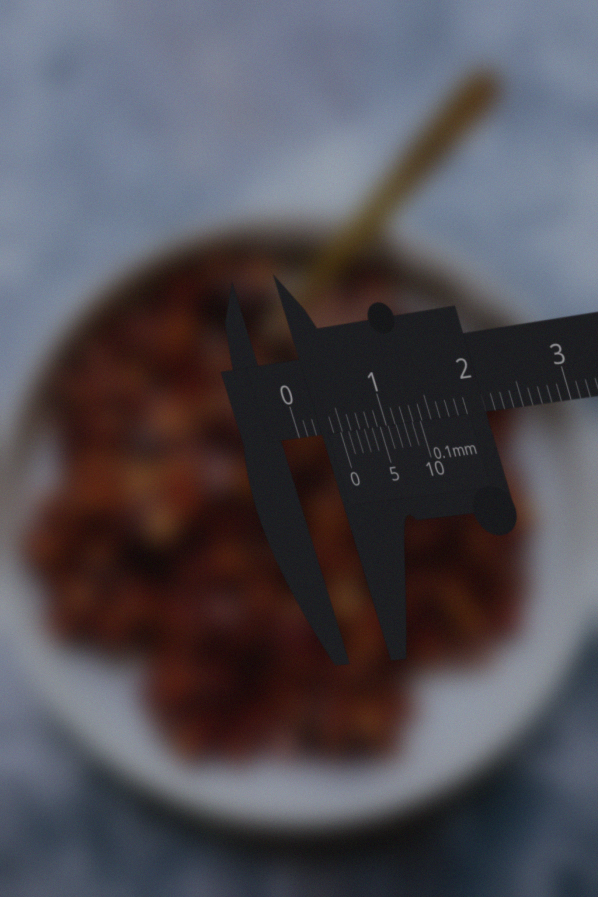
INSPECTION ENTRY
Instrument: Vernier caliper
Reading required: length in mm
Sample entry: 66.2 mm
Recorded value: 4.8 mm
